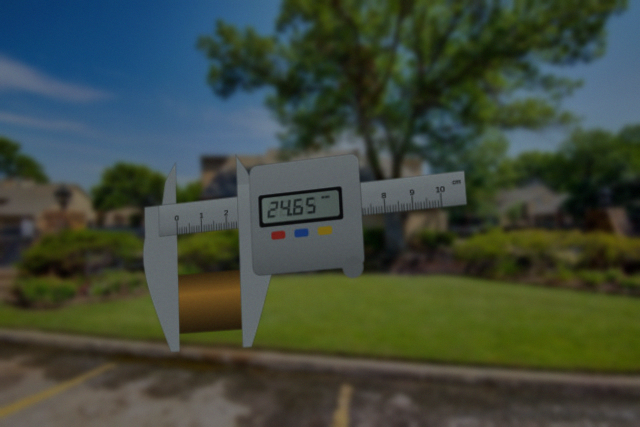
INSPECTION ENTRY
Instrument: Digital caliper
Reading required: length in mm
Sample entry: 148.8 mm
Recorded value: 24.65 mm
